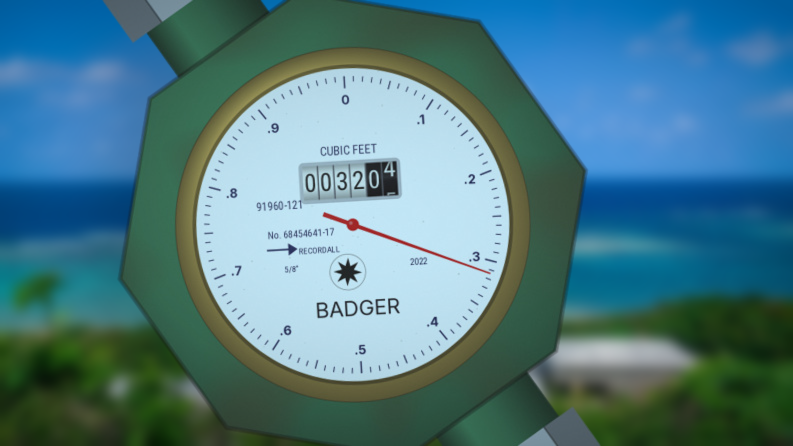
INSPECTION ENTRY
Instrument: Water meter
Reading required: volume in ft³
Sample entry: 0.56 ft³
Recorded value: 3204.31 ft³
